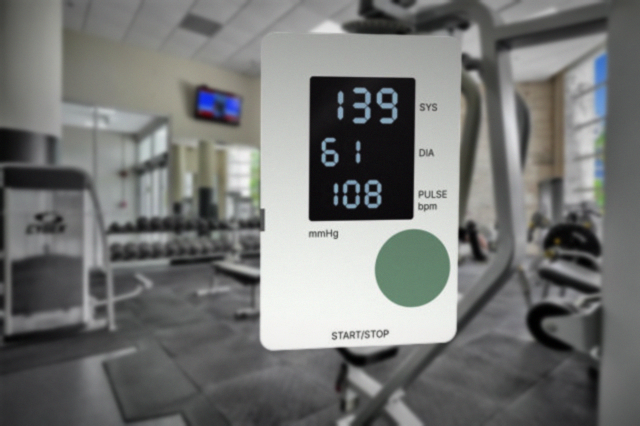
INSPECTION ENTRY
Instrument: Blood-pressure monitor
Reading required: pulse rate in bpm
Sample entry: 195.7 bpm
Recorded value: 108 bpm
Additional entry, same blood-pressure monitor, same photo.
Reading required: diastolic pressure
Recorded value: 61 mmHg
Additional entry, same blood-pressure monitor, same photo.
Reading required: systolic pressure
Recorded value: 139 mmHg
